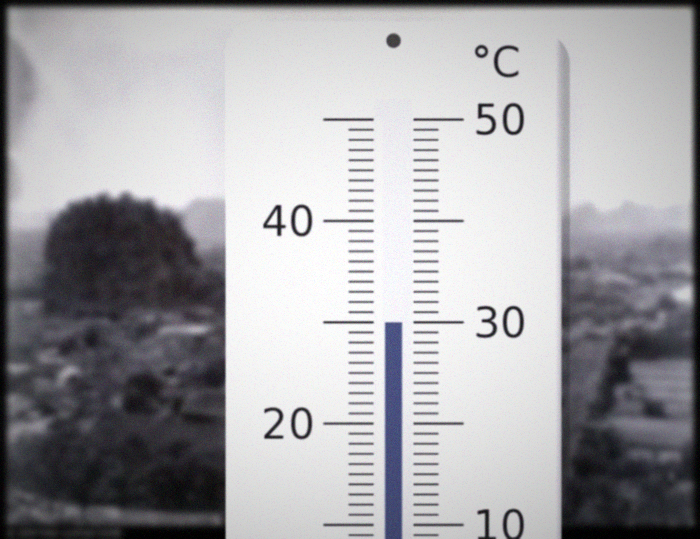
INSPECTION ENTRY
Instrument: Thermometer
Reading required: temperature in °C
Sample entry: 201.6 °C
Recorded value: 30 °C
